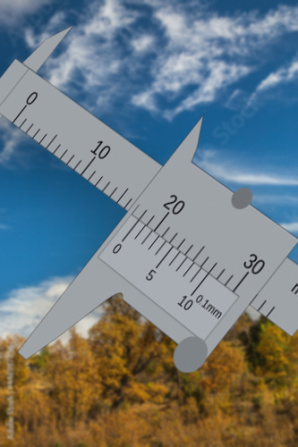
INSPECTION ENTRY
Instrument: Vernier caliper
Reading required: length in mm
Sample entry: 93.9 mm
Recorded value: 18.0 mm
